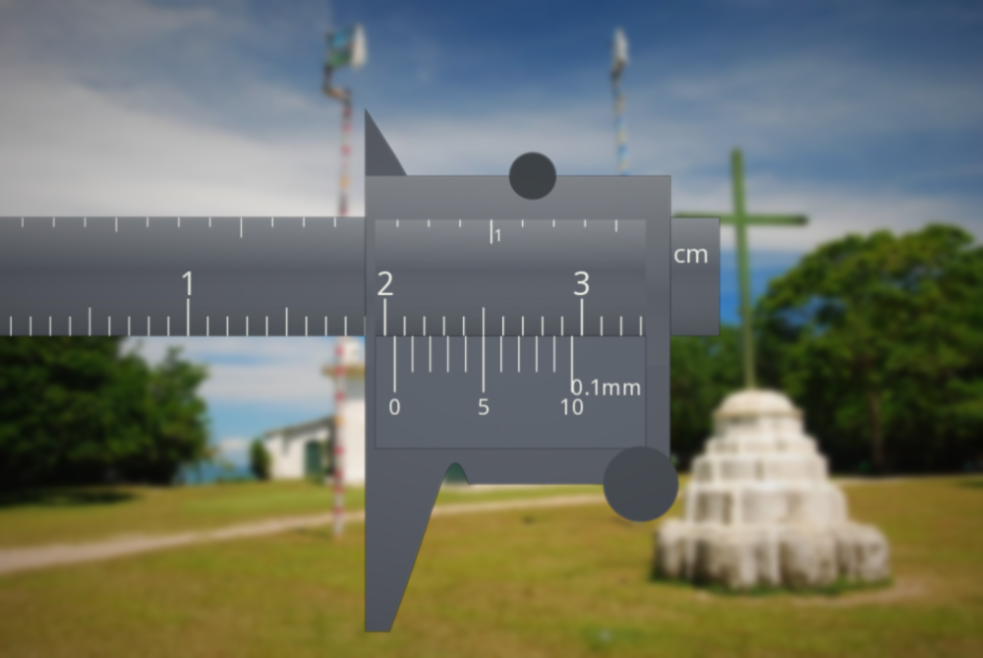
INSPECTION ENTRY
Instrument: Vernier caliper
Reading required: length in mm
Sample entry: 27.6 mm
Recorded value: 20.5 mm
